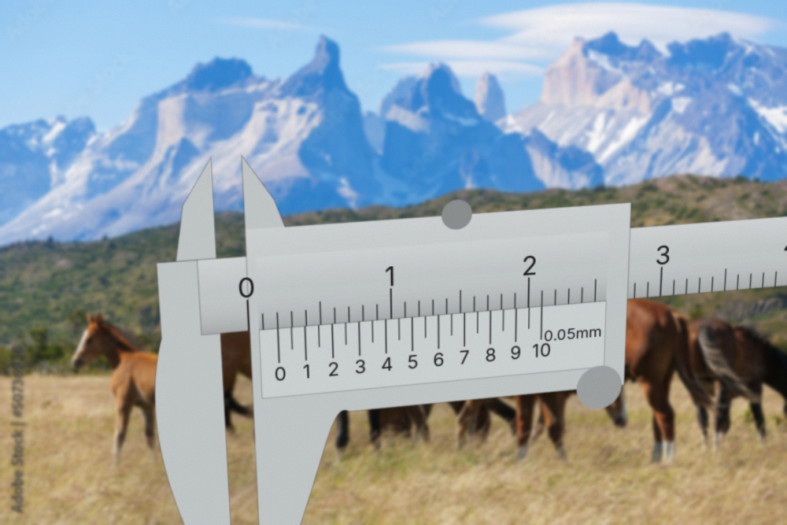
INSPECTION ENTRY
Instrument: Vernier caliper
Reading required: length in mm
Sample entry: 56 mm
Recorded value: 2.0 mm
